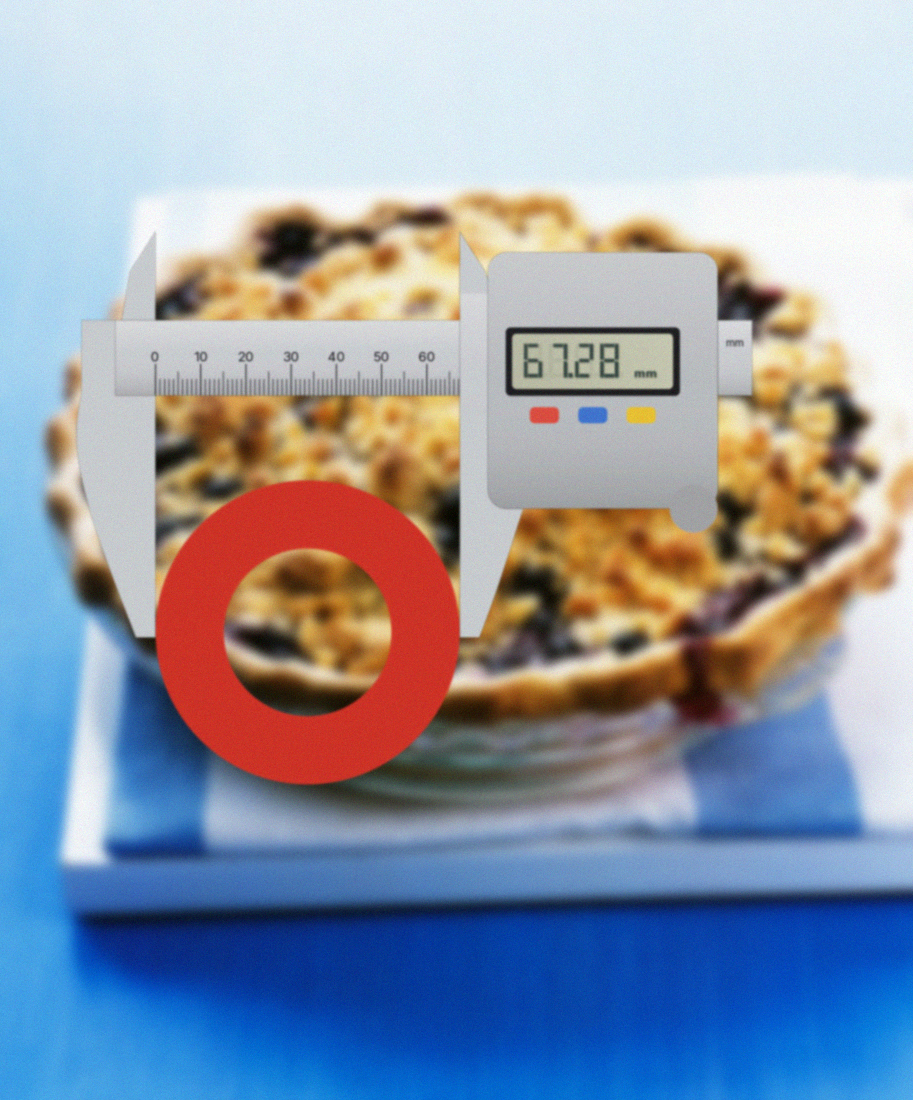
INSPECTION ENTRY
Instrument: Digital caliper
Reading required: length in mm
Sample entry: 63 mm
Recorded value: 67.28 mm
